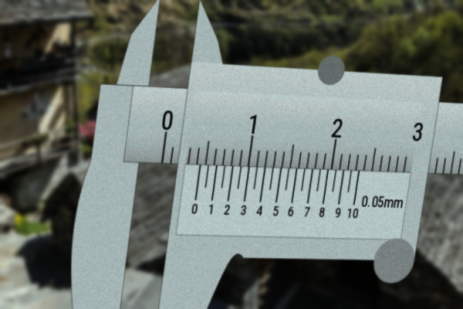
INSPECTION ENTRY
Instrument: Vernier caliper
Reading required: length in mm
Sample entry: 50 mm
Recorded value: 4.4 mm
